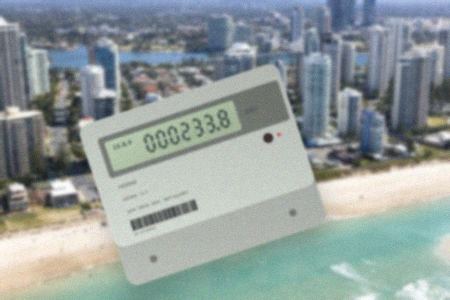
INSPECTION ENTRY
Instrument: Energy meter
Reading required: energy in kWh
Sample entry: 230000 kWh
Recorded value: 233.8 kWh
